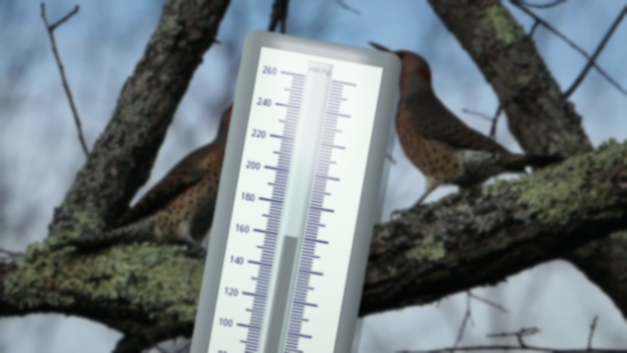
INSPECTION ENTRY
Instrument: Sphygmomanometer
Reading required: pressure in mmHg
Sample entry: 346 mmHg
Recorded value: 160 mmHg
